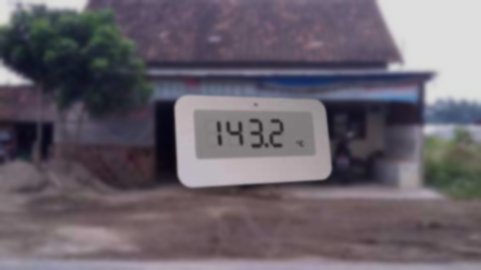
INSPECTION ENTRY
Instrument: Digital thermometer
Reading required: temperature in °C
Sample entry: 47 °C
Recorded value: 143.2 °C
